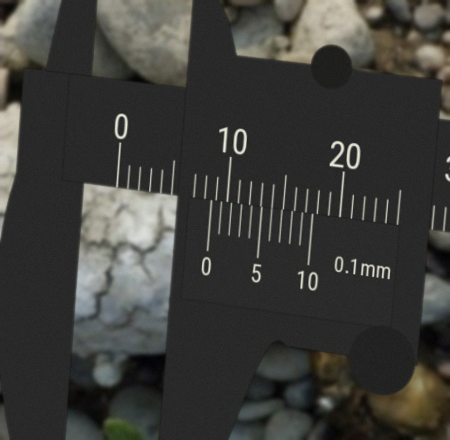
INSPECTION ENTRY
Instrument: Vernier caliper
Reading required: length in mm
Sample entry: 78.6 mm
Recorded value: 8.6 mm
